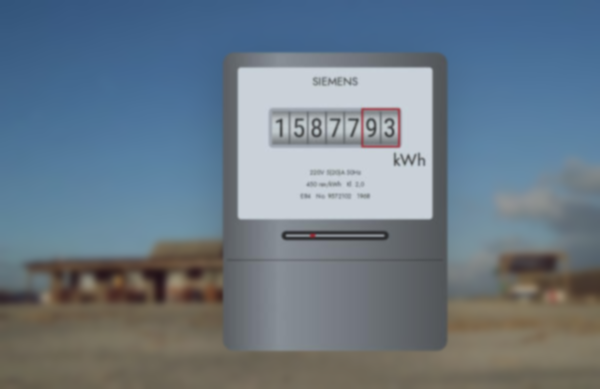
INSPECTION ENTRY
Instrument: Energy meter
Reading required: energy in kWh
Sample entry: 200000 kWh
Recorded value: 15877.93 kWh
